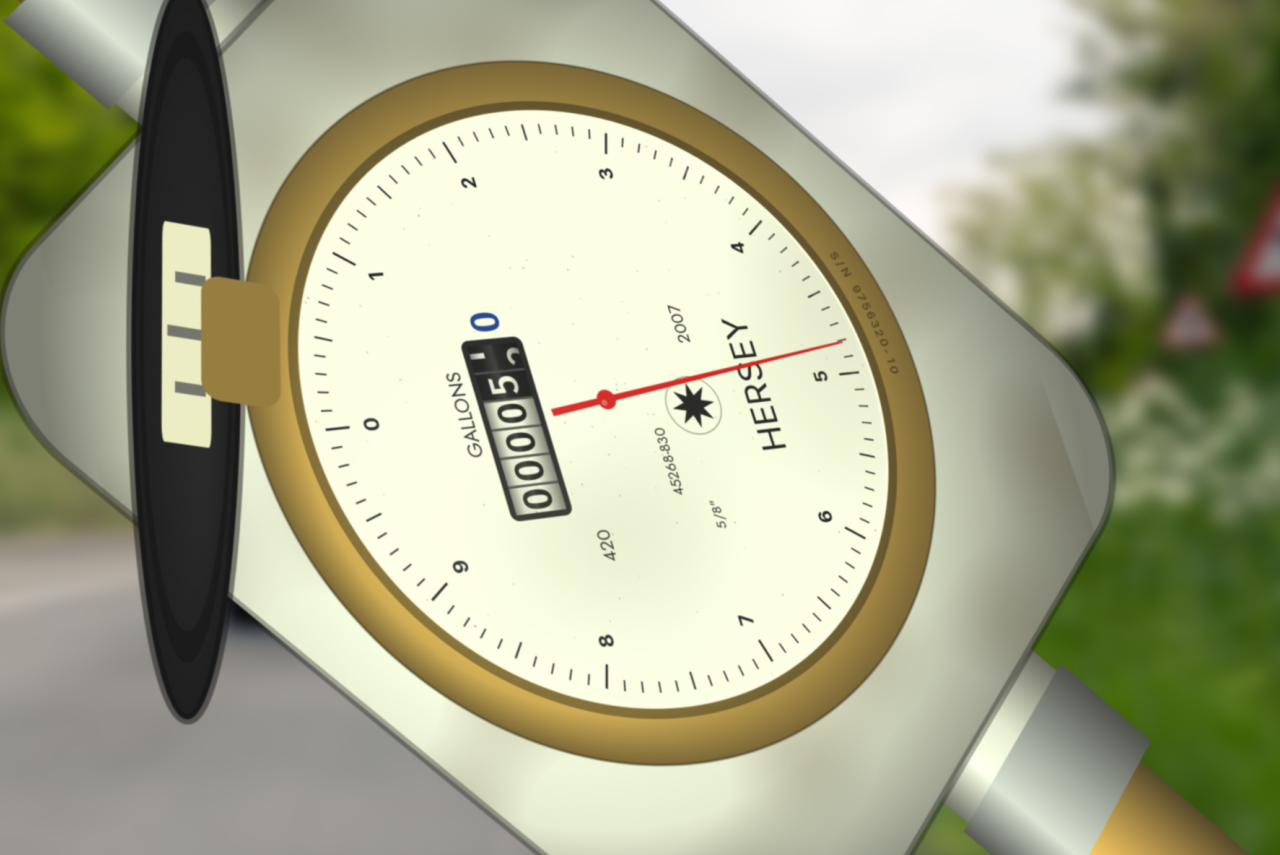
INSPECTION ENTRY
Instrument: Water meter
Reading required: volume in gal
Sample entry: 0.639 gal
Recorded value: 514.8 gal
